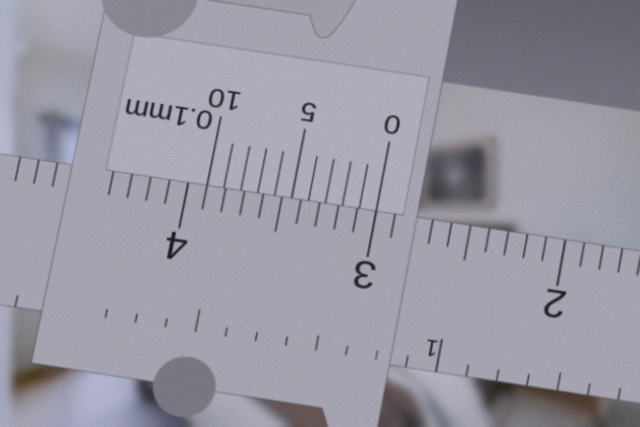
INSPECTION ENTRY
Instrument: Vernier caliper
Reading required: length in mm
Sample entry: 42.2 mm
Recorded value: 30.0 mm
